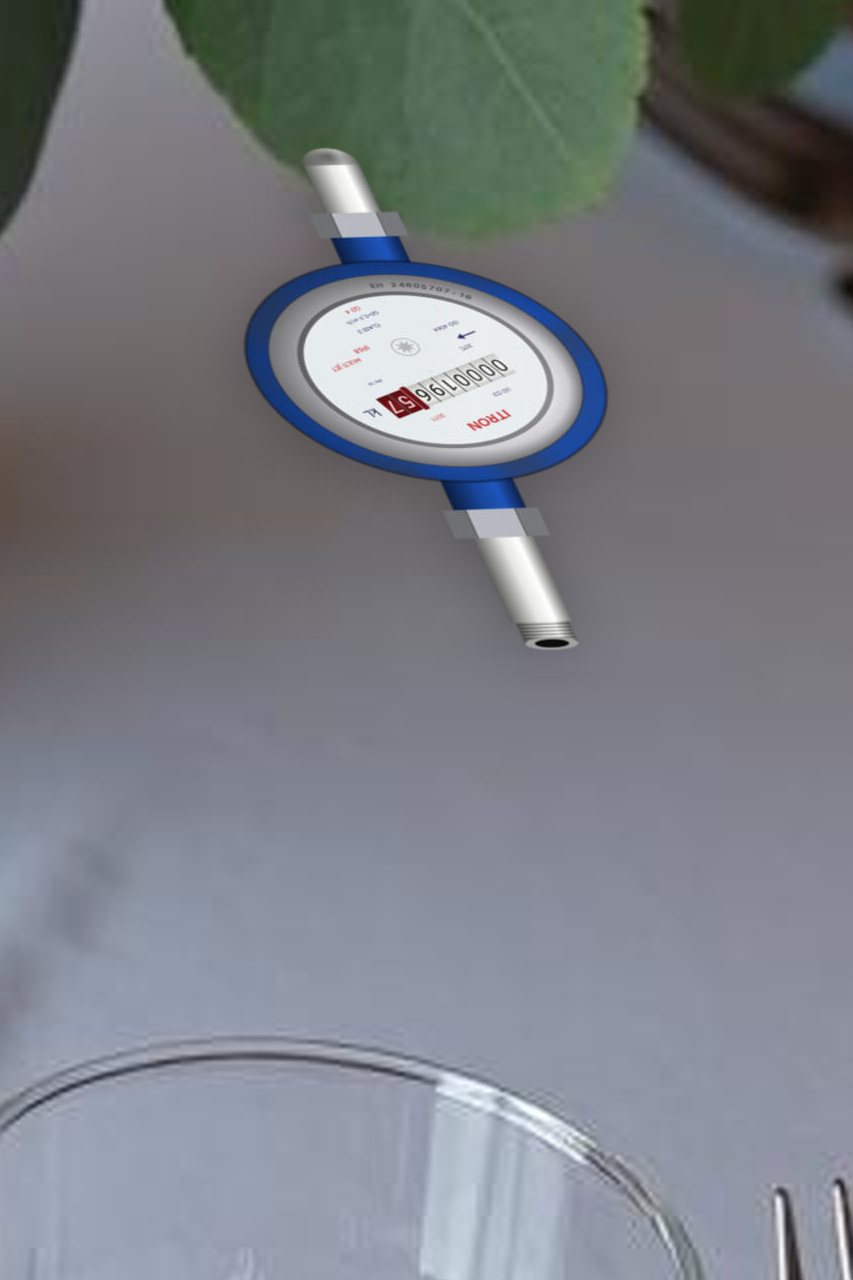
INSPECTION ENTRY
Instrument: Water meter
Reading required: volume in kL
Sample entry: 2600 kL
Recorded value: 196.57 kL
